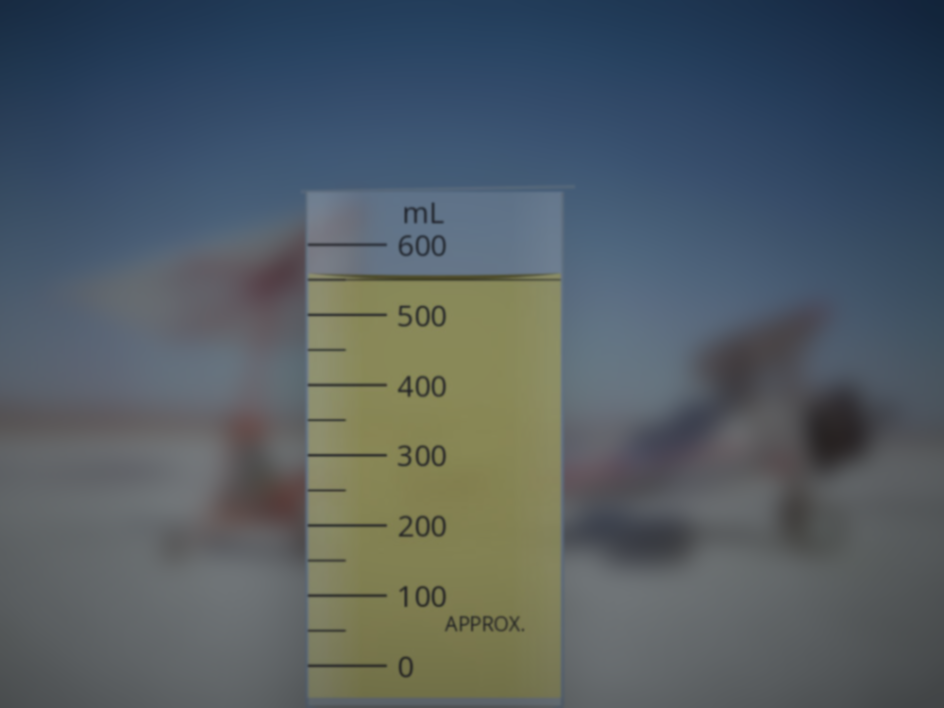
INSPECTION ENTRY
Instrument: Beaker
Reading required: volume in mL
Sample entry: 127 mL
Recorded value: 550 mL
